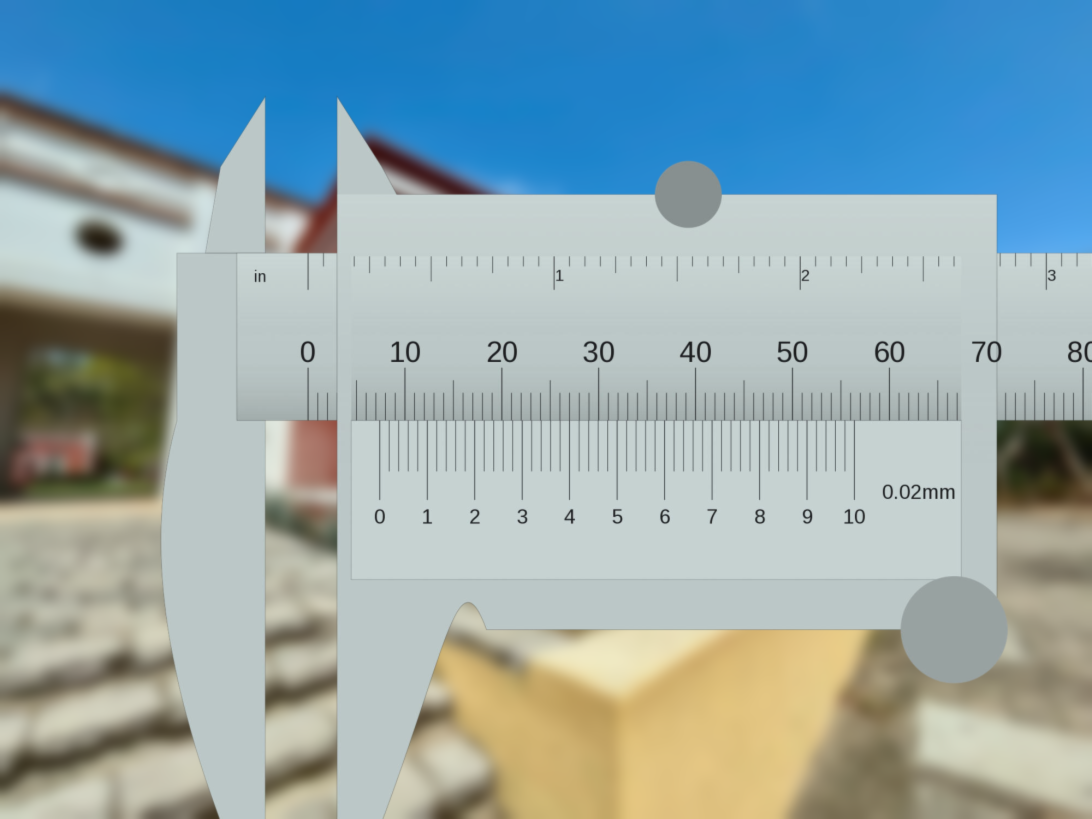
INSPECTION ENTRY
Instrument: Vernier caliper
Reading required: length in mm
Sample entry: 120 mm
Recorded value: 7.4 mm
